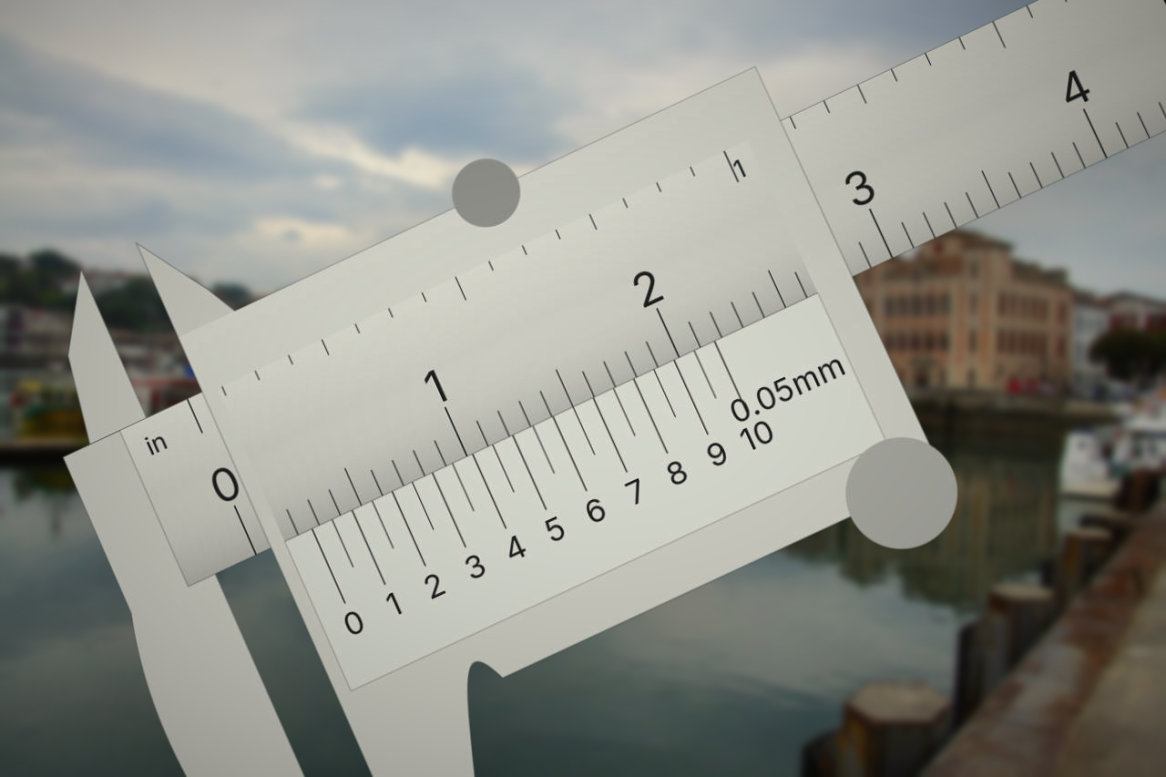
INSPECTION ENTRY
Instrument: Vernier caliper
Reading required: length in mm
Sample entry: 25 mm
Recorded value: 2.65 mm
